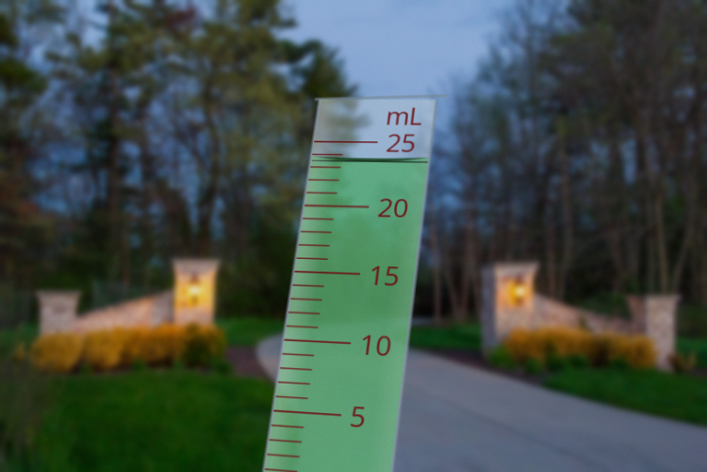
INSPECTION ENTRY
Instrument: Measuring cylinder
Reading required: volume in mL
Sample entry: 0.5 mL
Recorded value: 23.5 mL
